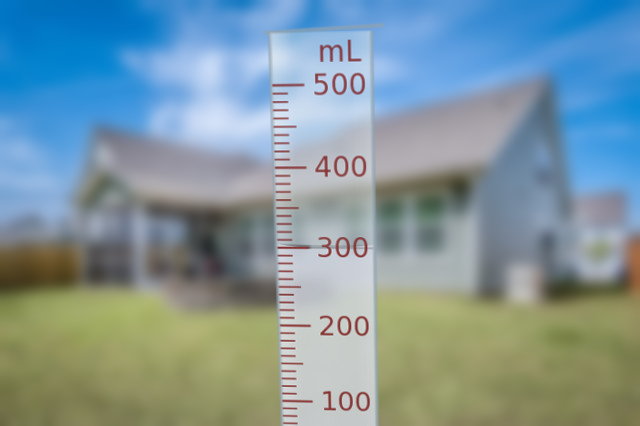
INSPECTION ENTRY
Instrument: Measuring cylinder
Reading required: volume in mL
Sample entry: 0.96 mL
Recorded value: 300 mL
